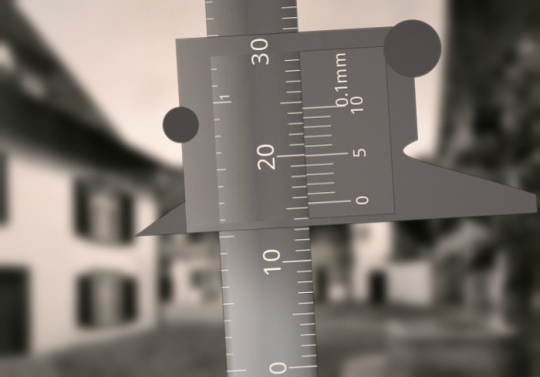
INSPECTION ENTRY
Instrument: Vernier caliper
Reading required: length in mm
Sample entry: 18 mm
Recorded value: 15.4 mm
